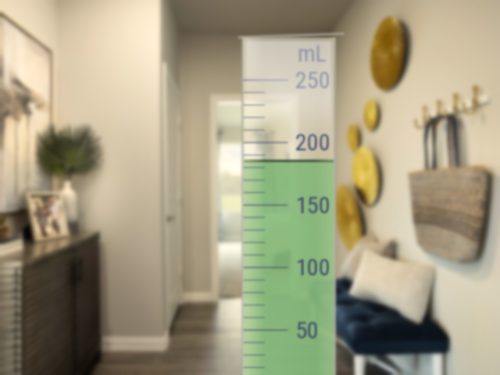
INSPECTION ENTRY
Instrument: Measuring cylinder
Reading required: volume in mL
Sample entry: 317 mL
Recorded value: 185 mL
